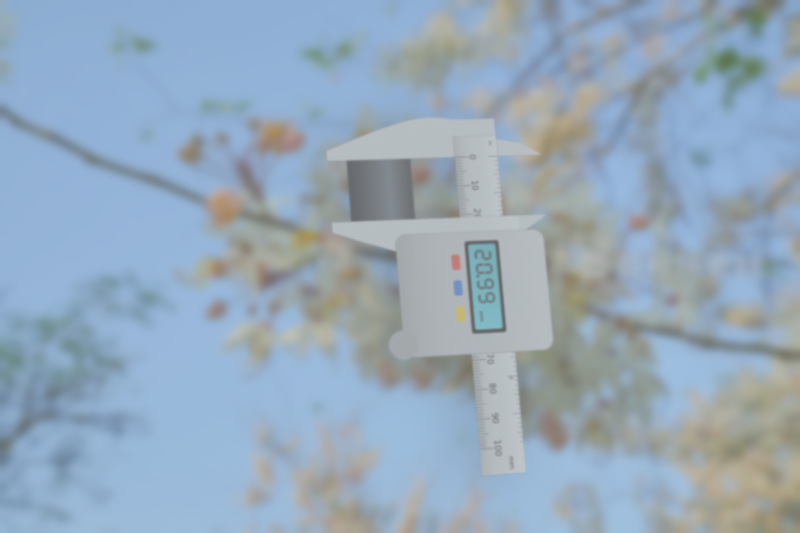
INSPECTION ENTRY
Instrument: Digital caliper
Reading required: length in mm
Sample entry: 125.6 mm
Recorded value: 20.99 mm
